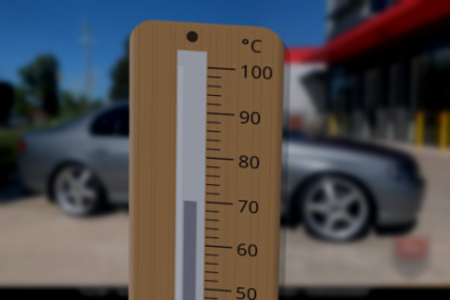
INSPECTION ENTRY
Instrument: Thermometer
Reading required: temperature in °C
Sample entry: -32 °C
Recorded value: 70 °C
